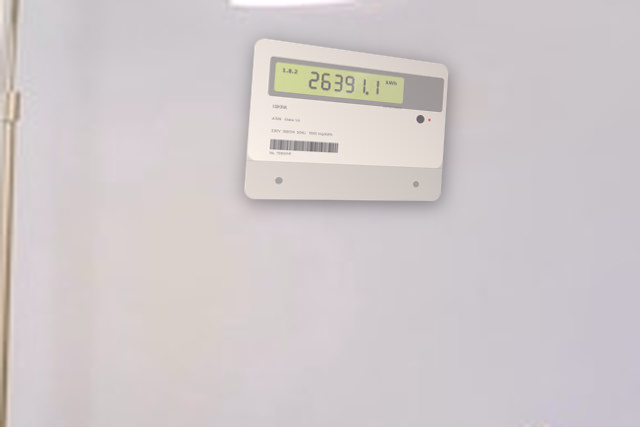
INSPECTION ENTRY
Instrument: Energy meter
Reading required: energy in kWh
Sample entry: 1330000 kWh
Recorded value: 26391.1 kWh
